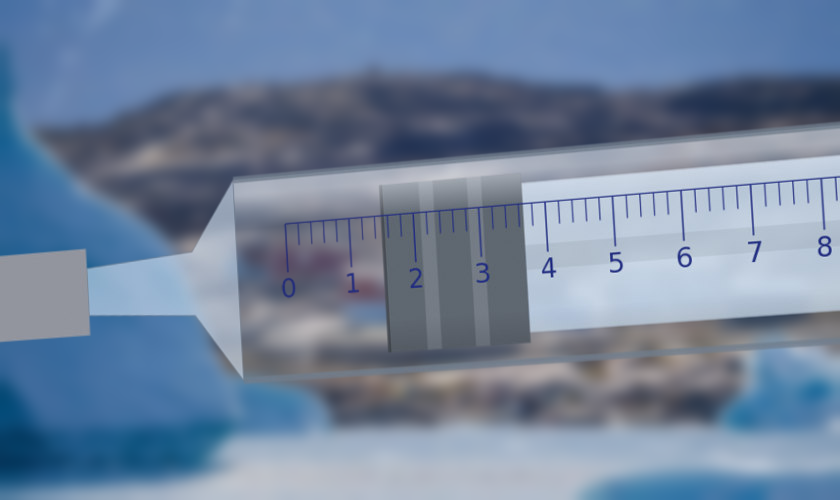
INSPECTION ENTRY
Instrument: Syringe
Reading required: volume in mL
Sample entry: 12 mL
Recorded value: 1.5 mL
